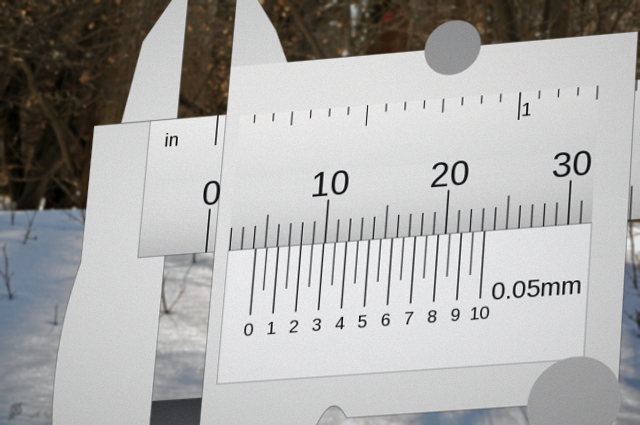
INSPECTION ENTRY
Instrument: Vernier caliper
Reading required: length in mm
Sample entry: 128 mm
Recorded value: 4.2 mm
